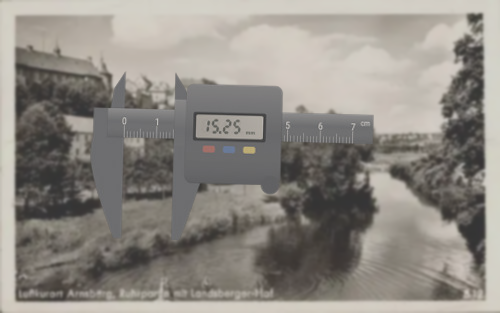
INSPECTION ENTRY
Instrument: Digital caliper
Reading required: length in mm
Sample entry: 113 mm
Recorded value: 15.25 mm
